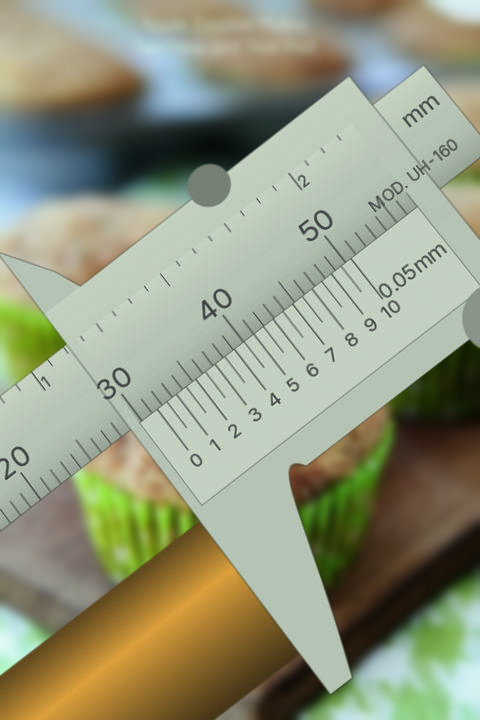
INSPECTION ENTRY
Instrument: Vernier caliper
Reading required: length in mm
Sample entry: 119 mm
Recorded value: 31.5 mm
